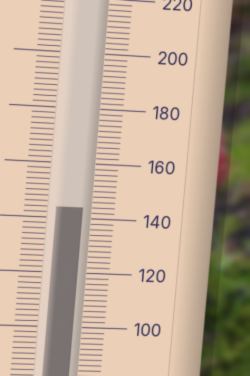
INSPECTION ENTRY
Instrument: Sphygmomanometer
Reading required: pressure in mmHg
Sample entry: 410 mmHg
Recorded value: 144 mmHg
